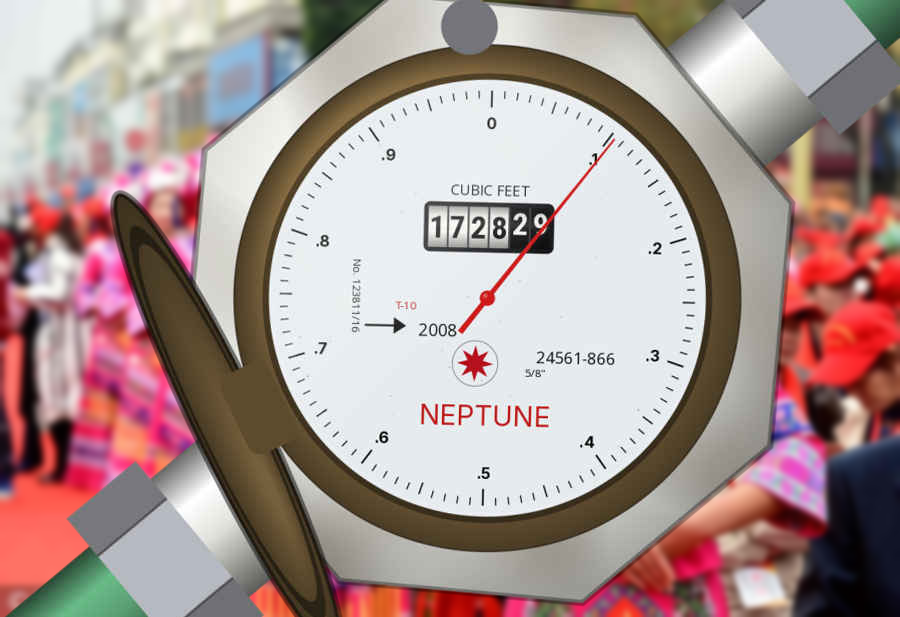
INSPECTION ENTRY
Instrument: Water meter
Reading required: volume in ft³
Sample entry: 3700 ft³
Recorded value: 172829.10 ft³
